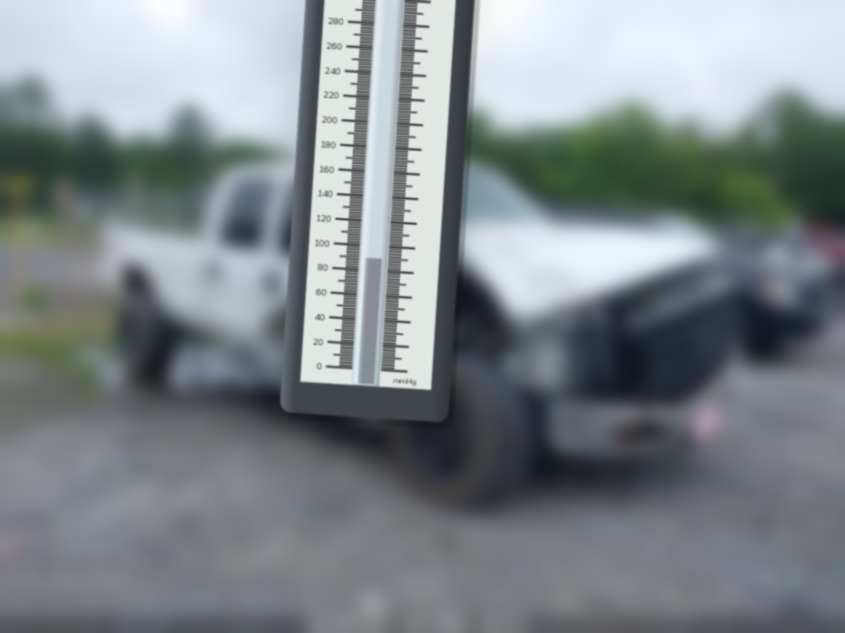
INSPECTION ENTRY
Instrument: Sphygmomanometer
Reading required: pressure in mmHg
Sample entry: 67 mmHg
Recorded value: 90 mmHg
